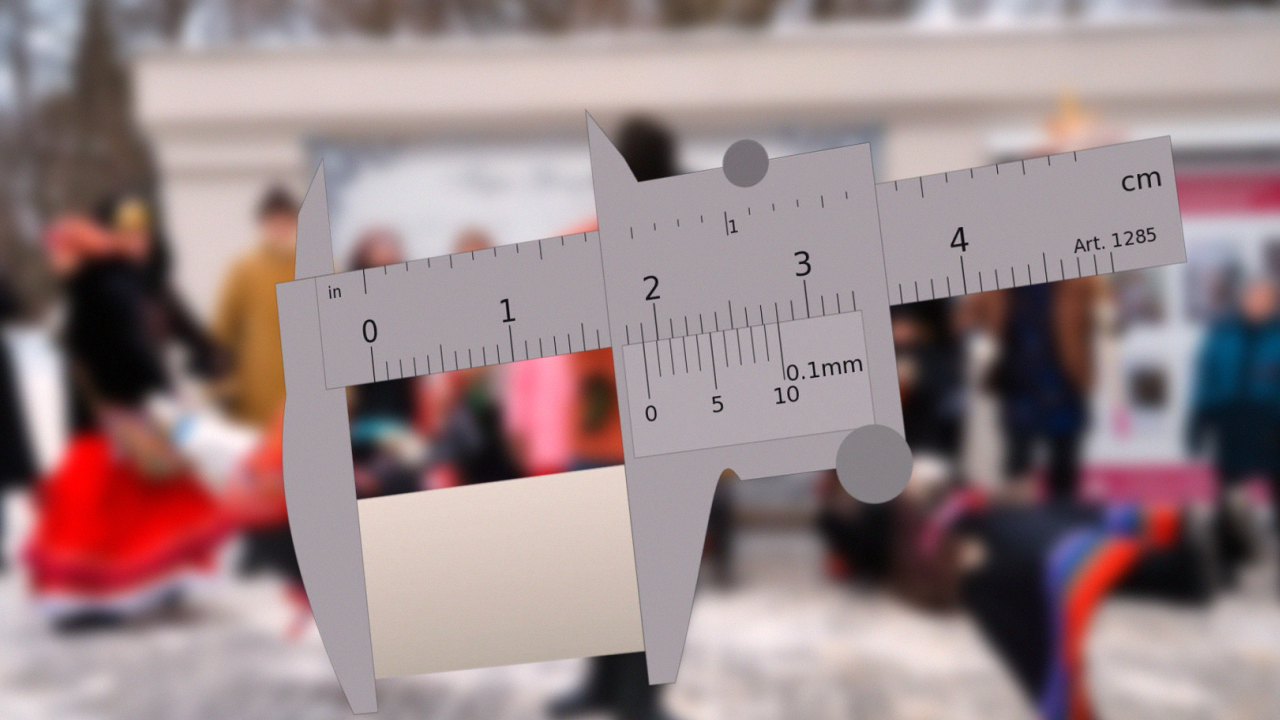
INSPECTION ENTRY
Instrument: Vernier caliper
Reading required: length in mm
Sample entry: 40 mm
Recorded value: 19.0 mm
